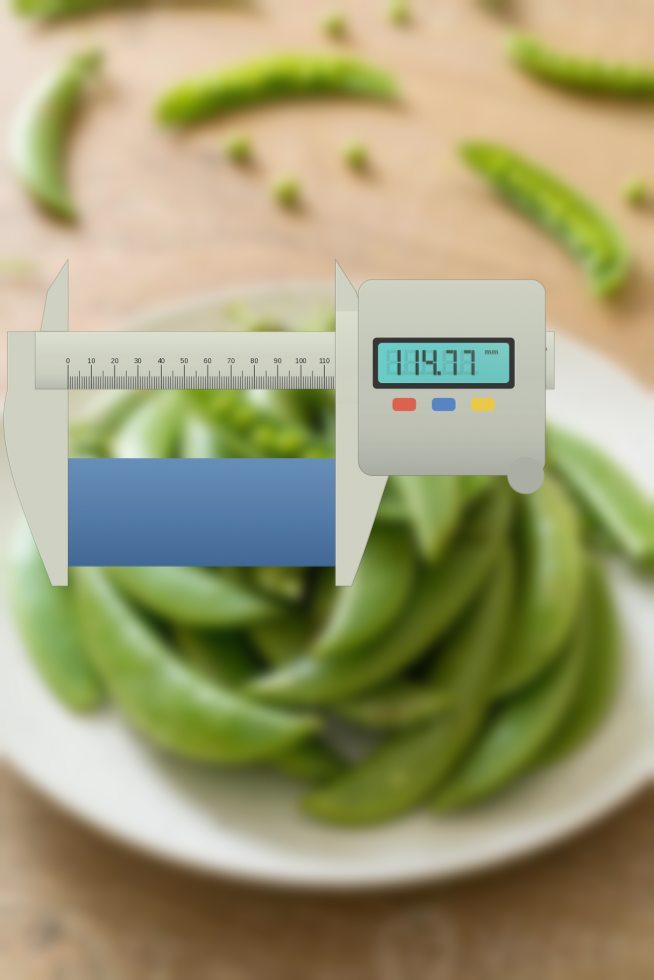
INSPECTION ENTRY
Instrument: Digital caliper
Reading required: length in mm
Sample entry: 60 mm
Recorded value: 114.77 mm
